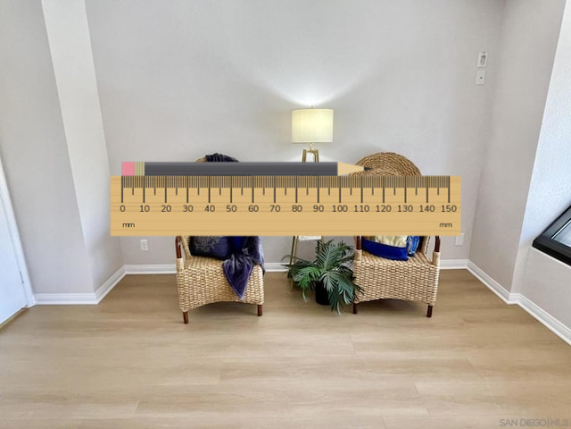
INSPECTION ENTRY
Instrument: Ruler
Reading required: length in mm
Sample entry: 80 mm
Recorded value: 115 mm
